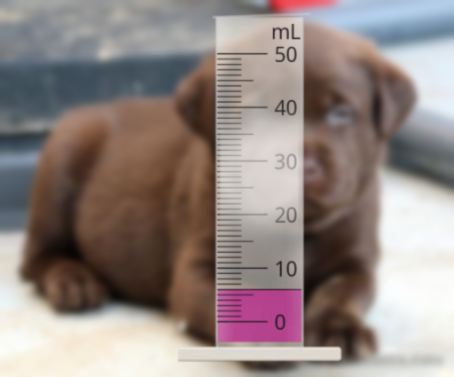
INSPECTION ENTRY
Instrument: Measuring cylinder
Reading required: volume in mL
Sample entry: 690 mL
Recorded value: 6 mL
